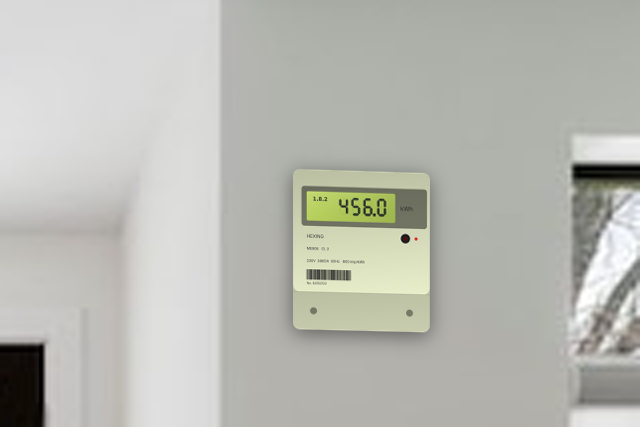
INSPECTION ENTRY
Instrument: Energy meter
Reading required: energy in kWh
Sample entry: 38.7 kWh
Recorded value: 456.0 kWh
